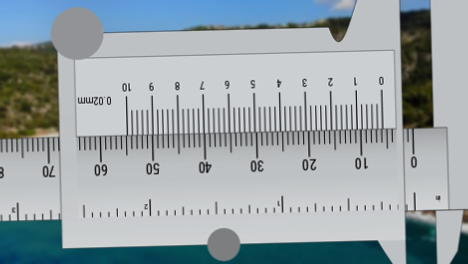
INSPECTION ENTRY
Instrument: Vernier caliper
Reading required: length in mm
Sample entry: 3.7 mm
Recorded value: 5.8 mm
